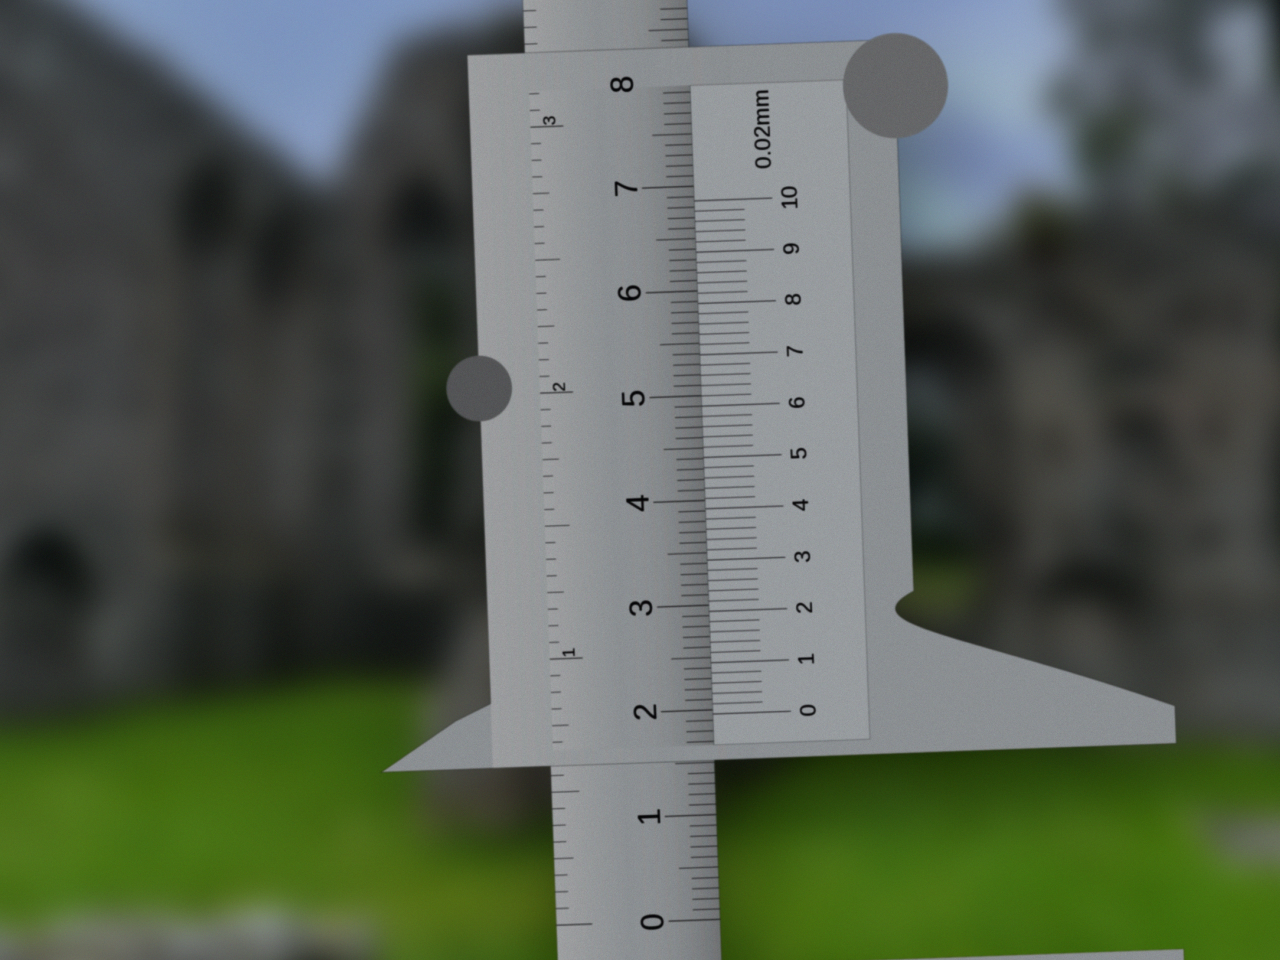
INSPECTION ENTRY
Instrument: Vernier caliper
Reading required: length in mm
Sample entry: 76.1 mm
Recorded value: 19.6 mm
